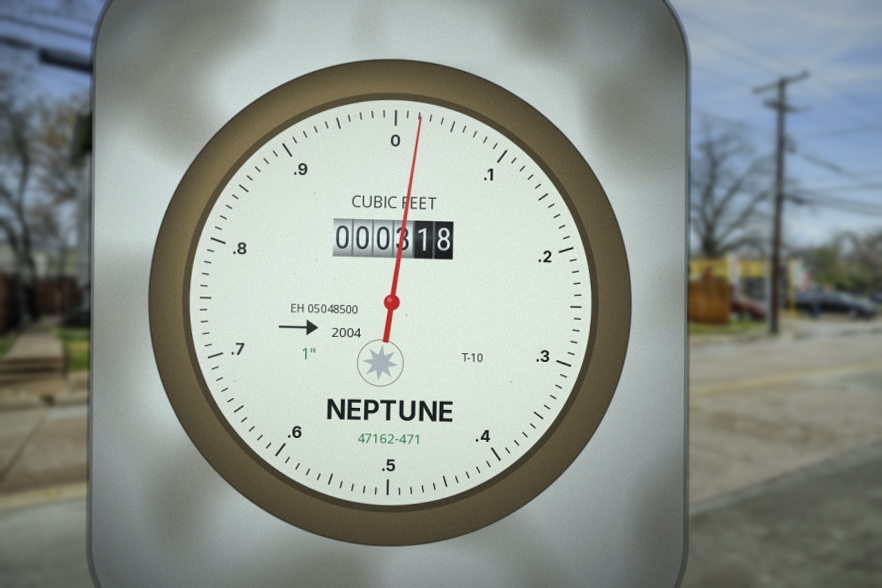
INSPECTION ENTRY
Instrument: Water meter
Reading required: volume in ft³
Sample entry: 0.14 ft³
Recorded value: 318.02 ft³
